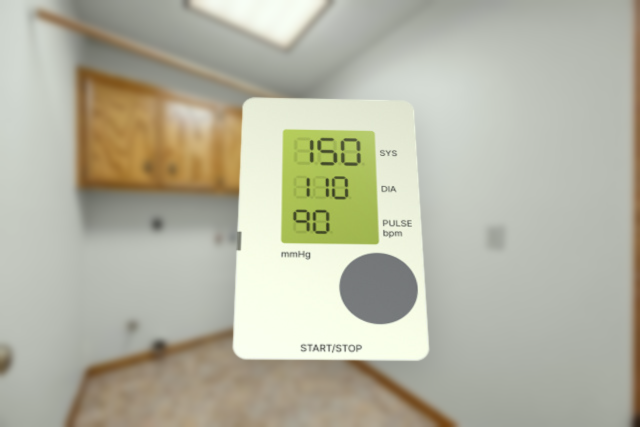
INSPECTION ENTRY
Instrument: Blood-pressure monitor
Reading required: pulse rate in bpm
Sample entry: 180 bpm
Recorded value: 90 bpm
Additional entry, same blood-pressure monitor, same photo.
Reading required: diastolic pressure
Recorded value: 110 mmHg
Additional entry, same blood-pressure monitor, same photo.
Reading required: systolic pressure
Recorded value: 150 mmHg
